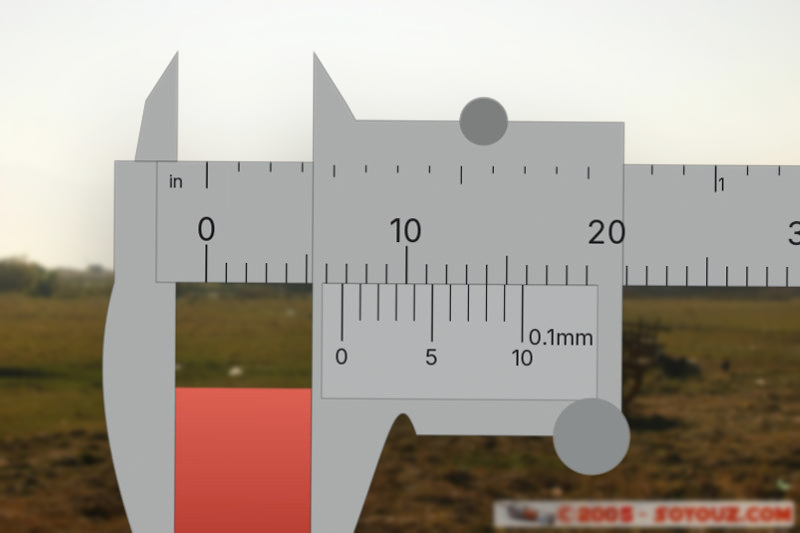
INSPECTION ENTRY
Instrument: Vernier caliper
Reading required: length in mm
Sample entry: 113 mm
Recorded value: 6.8 mm
